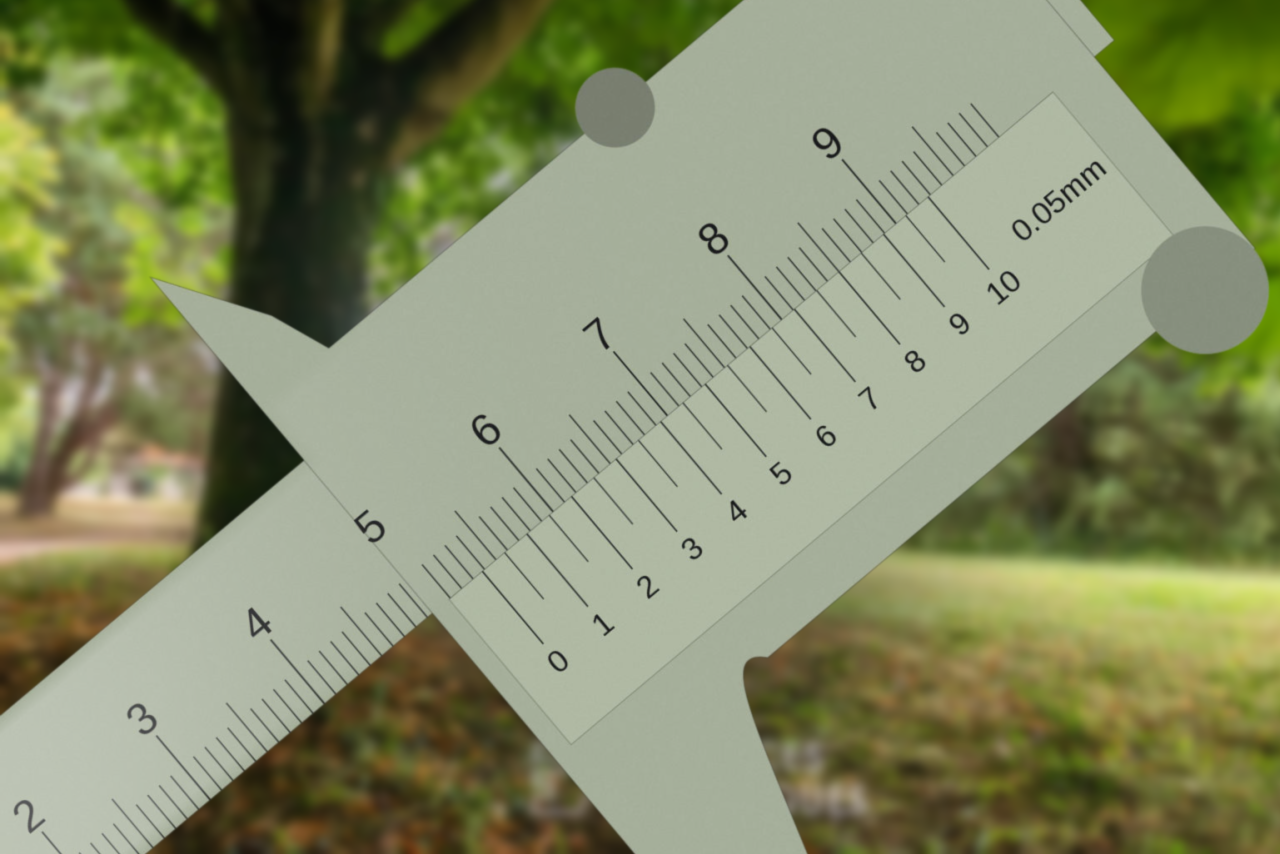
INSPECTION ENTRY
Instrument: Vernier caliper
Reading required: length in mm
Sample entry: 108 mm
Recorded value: 53.8 mm
